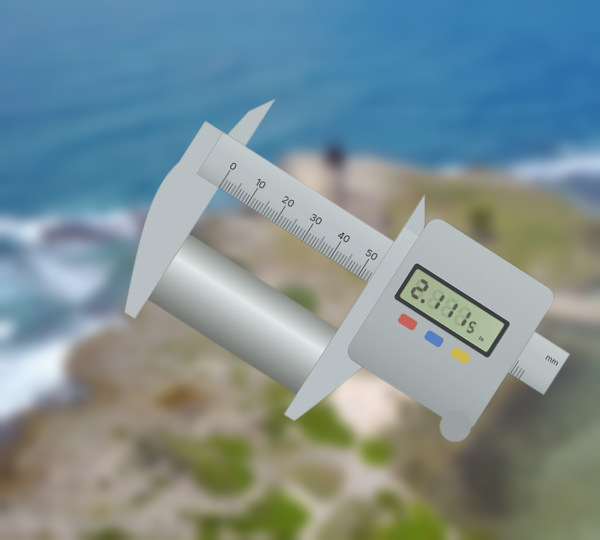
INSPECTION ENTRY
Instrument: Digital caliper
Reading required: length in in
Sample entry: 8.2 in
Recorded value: 2.1115 in
